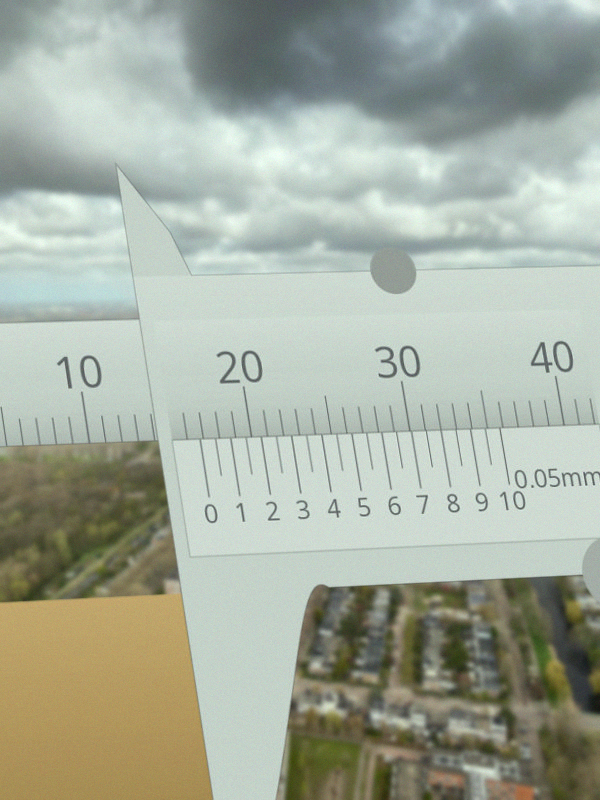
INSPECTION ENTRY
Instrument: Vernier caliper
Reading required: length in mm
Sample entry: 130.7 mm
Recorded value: 16.8 mm
